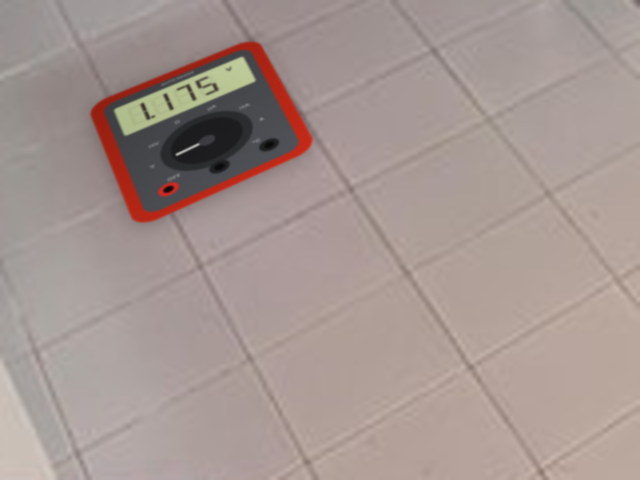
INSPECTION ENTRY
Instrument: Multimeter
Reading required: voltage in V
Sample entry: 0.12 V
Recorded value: 1.175 V
